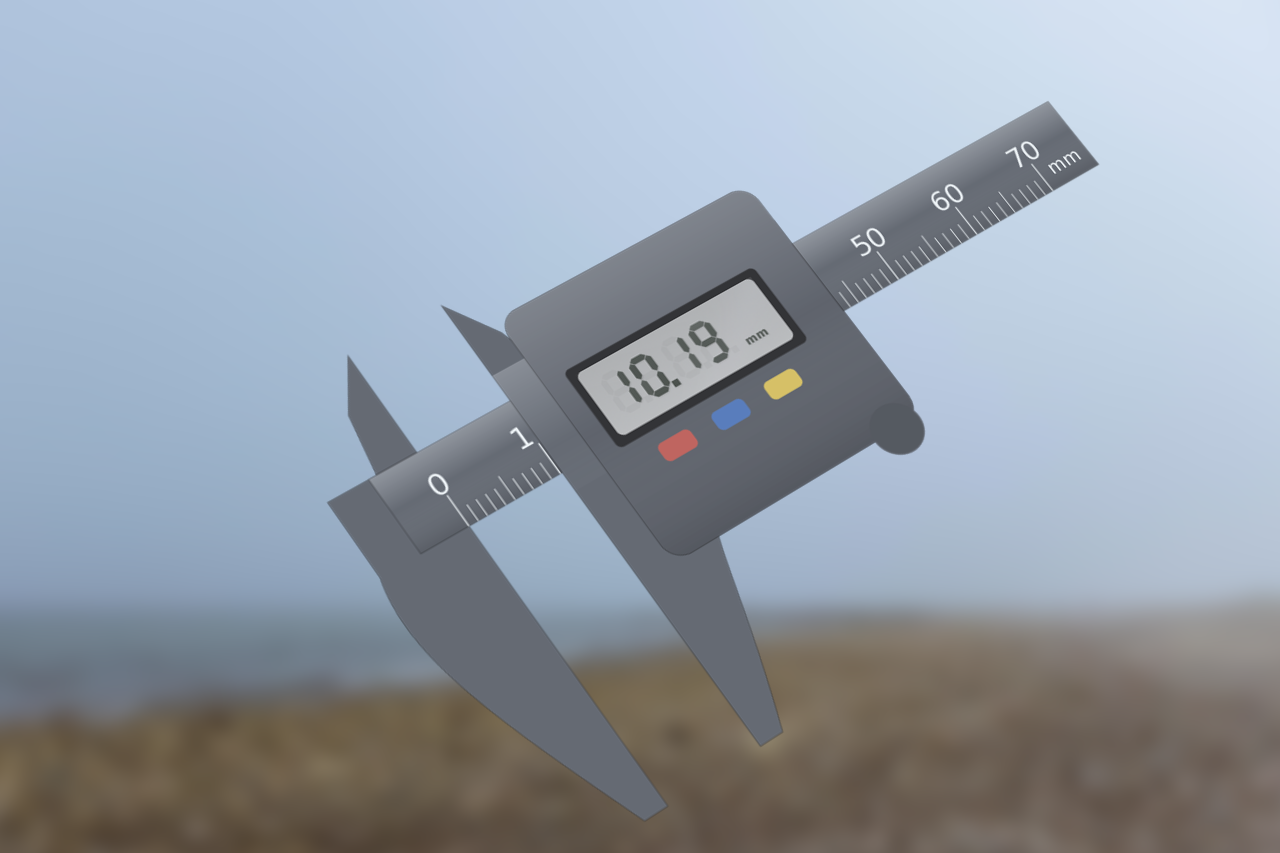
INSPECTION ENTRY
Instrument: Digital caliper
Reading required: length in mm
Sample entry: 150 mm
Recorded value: 10.19 mm
